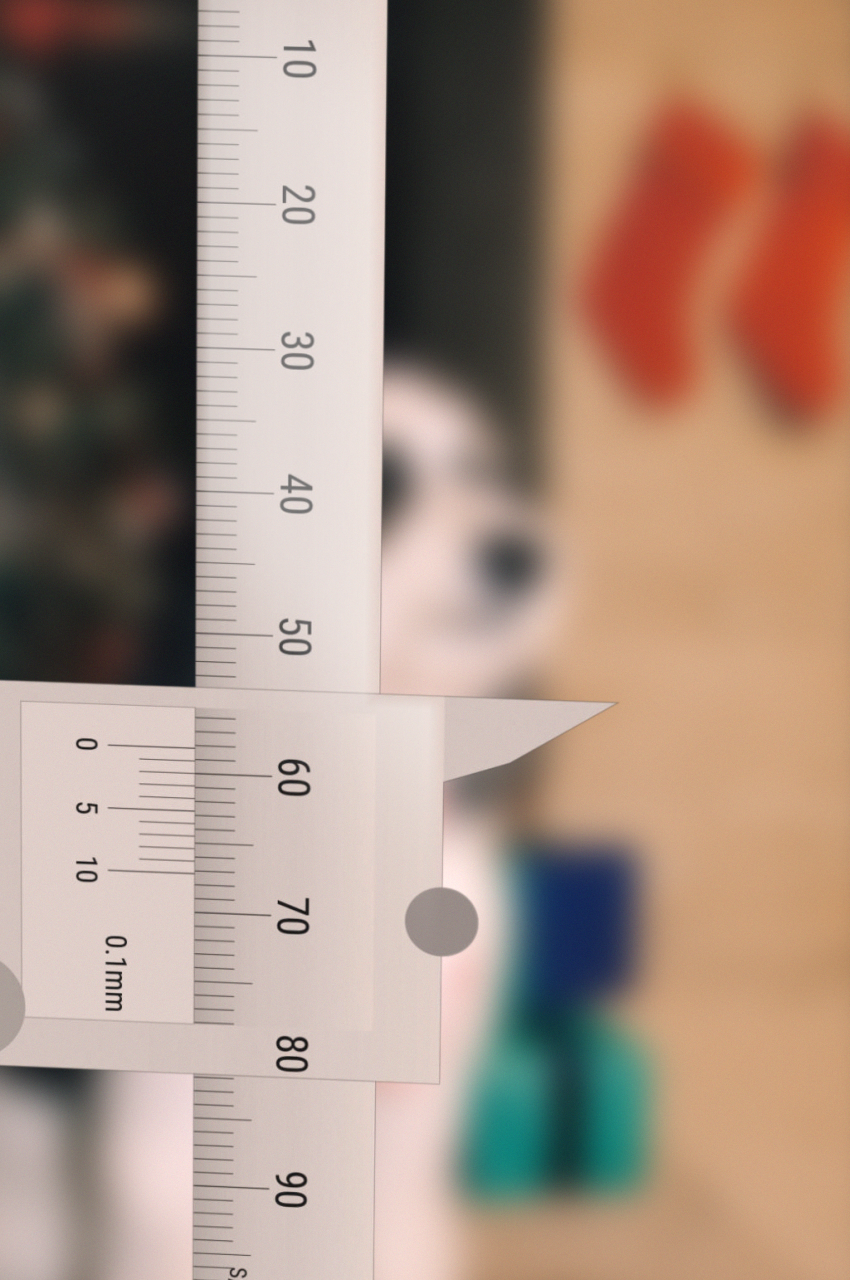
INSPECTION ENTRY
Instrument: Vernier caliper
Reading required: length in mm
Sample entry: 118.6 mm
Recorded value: 58.2 mm
